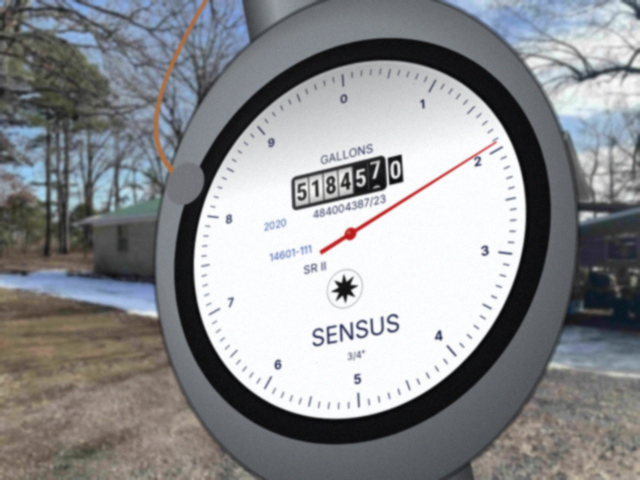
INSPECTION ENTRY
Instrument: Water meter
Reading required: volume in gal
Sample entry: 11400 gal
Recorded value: 5184571.9 gal
